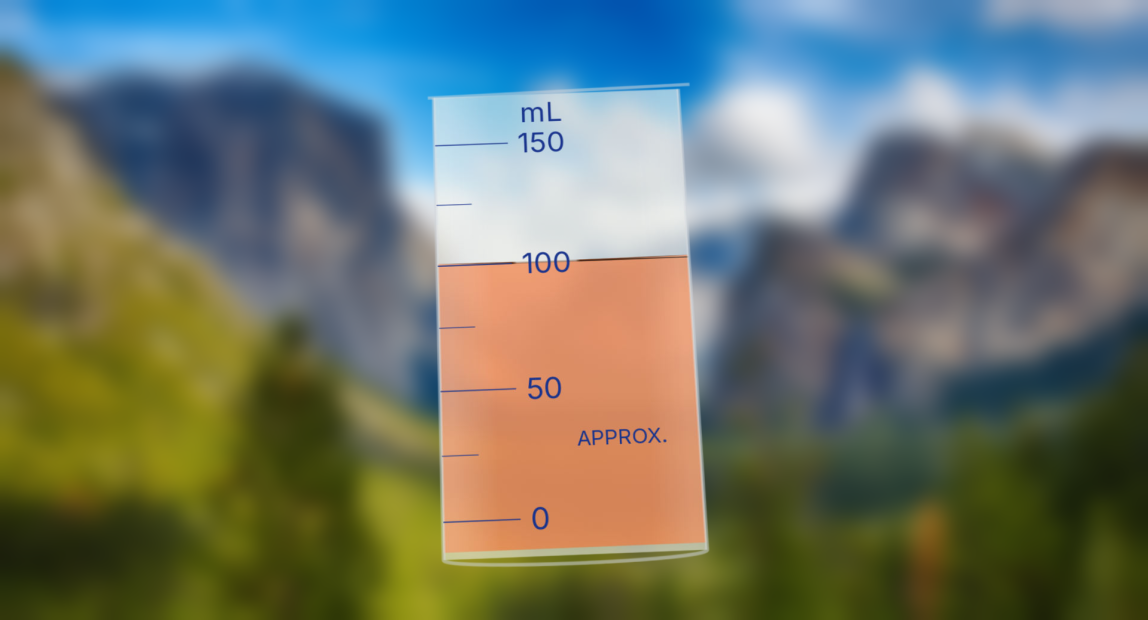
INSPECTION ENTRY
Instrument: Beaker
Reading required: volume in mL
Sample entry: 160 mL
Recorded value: 100 mL
